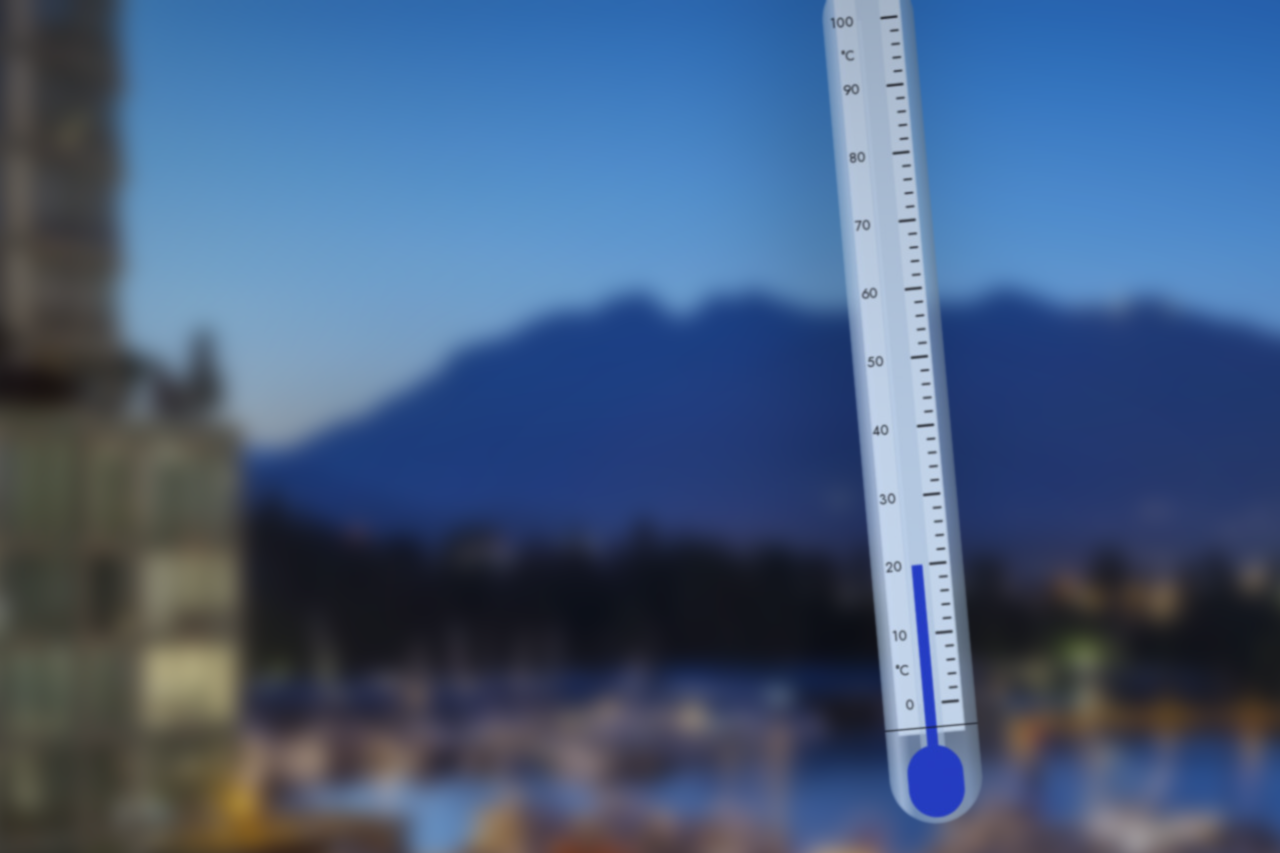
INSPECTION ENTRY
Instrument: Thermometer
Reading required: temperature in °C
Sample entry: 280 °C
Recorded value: 20 °C
